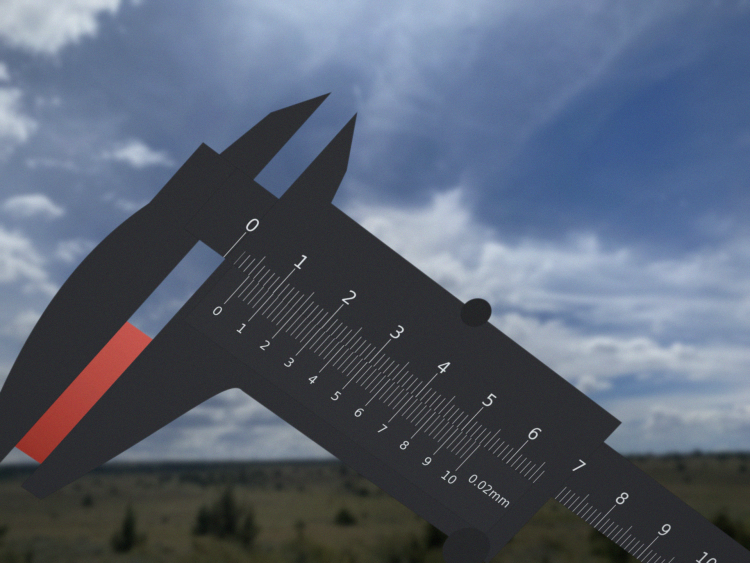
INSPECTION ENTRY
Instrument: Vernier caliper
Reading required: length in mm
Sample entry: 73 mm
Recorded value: 5.2 mm
